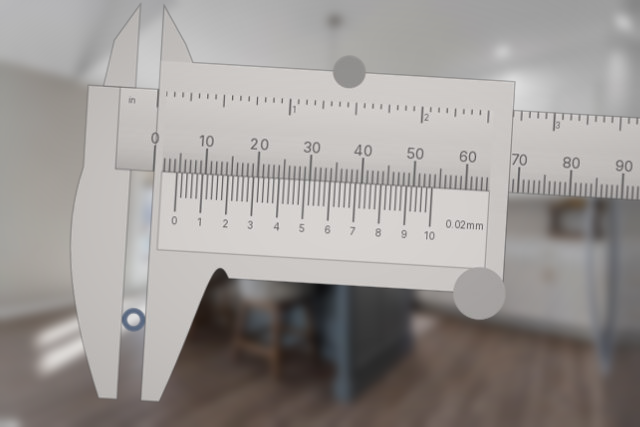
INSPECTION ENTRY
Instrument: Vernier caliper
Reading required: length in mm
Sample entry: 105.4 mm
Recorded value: 4.5 mm
